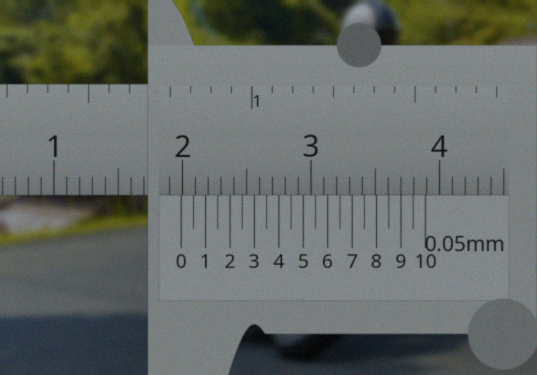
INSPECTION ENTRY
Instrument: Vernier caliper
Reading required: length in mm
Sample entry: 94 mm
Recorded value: 19.9 mm
